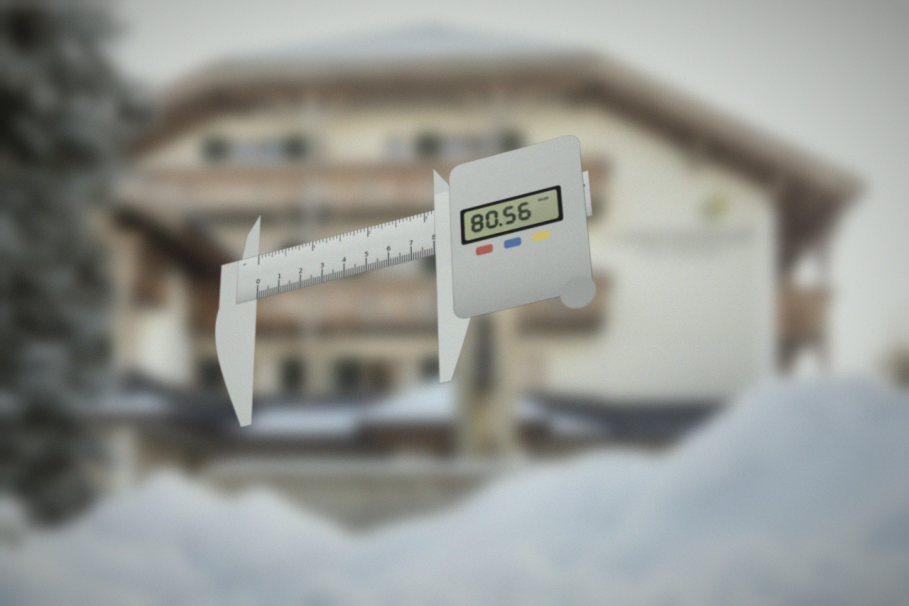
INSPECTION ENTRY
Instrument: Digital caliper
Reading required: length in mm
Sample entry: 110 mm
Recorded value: 80.56 mm
